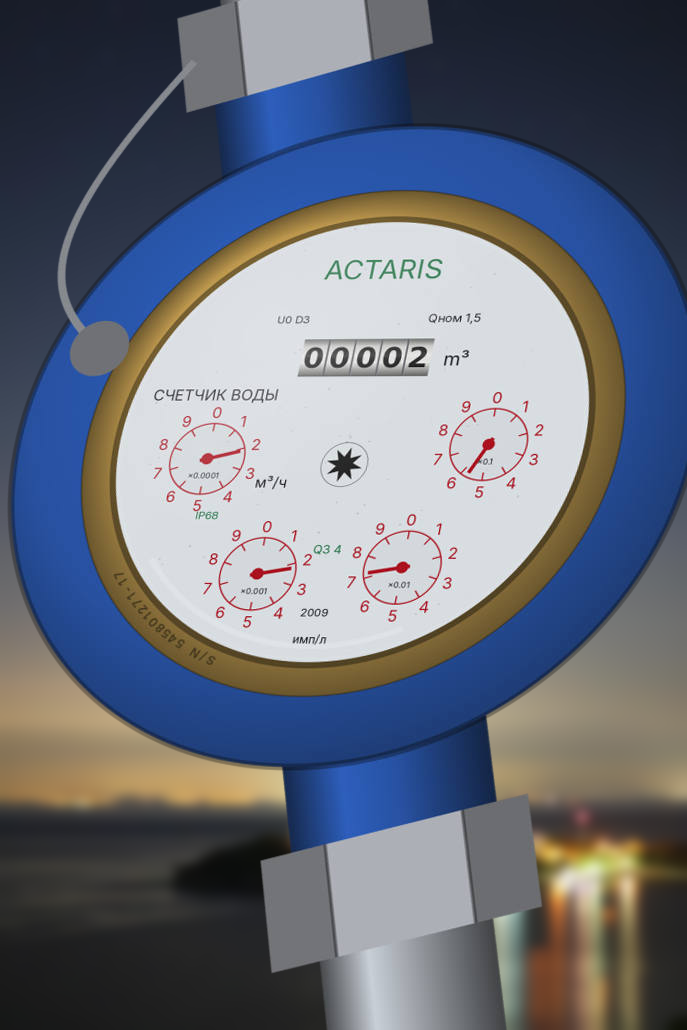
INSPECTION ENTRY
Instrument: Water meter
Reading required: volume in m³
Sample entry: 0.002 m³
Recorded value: 2.5722 m³
